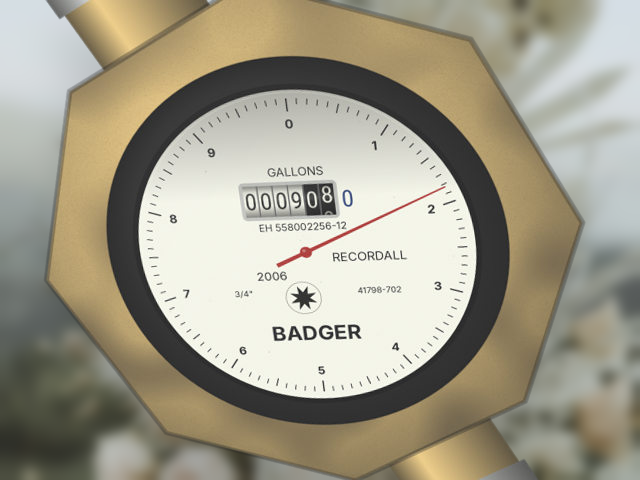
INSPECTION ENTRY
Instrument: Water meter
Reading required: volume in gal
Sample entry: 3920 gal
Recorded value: 9081.8 gal
